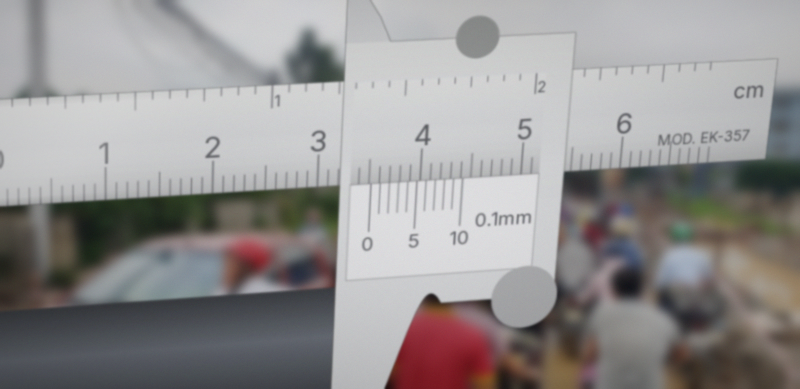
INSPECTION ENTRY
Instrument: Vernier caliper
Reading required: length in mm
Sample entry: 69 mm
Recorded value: 35.2 mm
